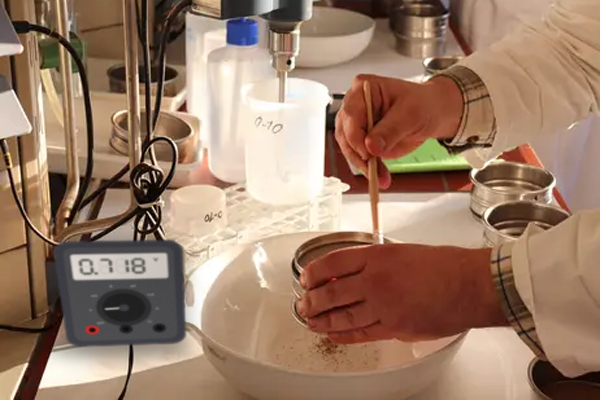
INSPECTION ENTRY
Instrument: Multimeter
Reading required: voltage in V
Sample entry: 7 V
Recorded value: 0.718 V
